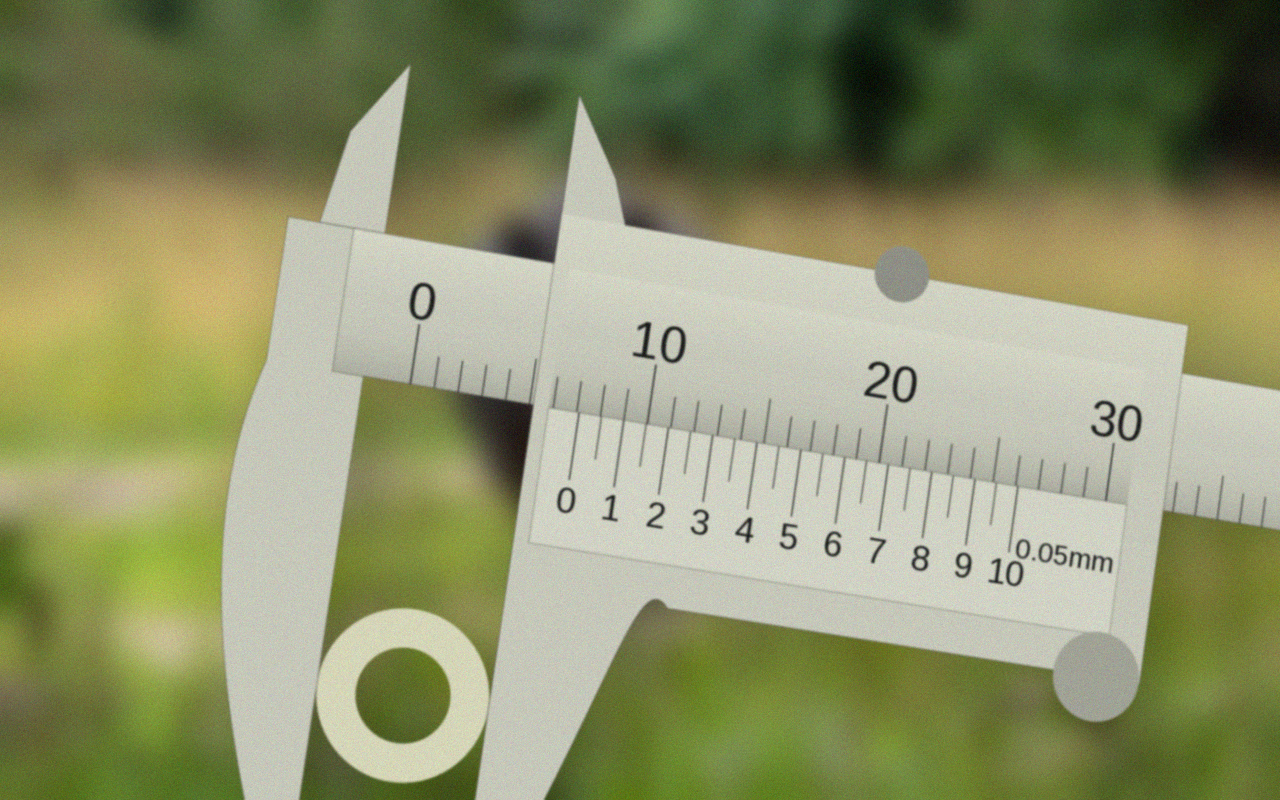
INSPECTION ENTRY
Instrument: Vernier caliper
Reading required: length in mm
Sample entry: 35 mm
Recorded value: 7.1 mm
